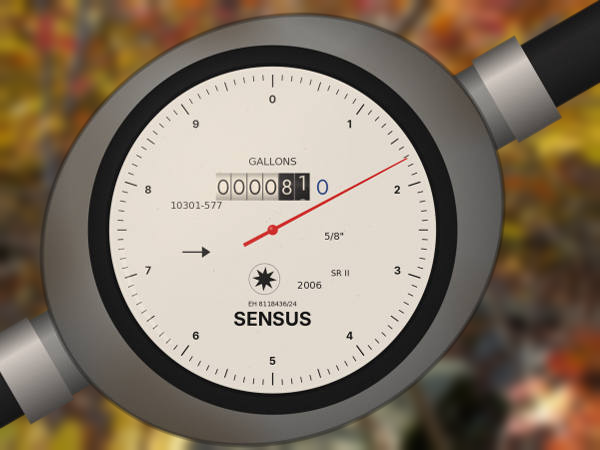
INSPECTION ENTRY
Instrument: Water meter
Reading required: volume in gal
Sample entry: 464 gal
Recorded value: 811.7 gal
